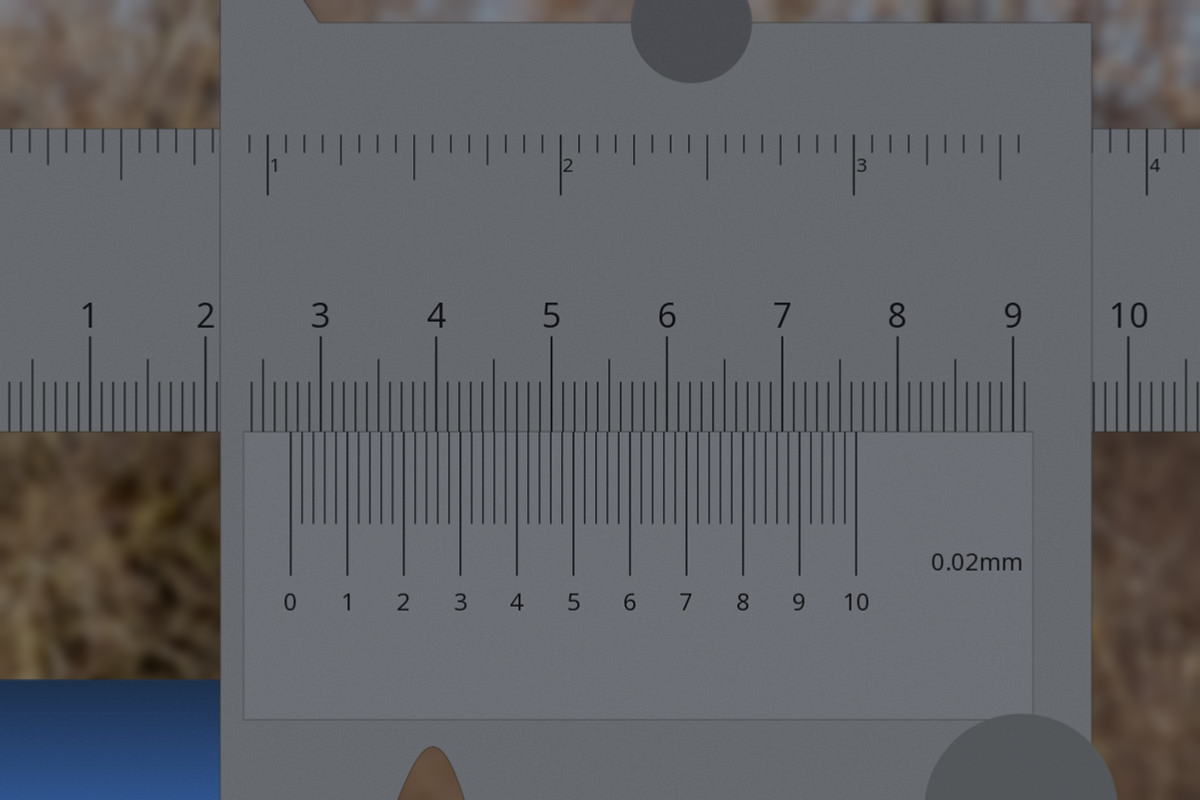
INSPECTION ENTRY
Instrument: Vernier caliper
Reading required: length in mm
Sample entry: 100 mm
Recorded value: 27.4 mm
